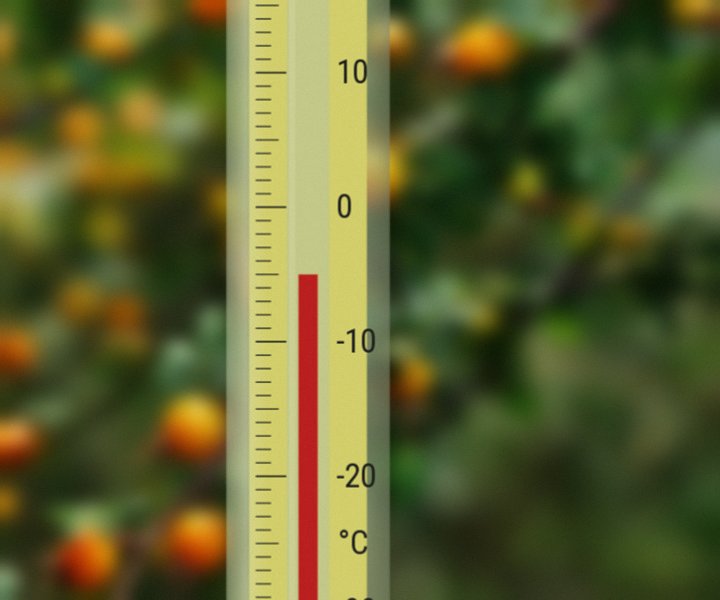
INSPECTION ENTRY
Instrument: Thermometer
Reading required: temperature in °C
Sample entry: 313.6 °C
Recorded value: -5 °C
